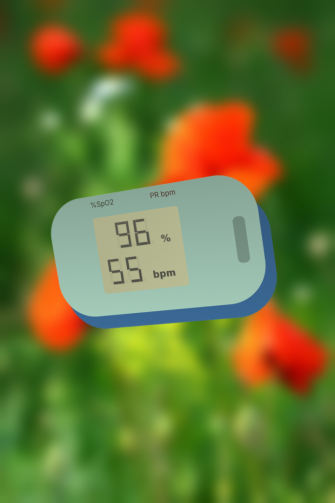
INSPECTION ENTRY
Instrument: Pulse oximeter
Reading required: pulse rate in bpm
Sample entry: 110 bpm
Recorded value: 55 bpm
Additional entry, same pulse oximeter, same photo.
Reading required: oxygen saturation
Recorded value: 96 %
